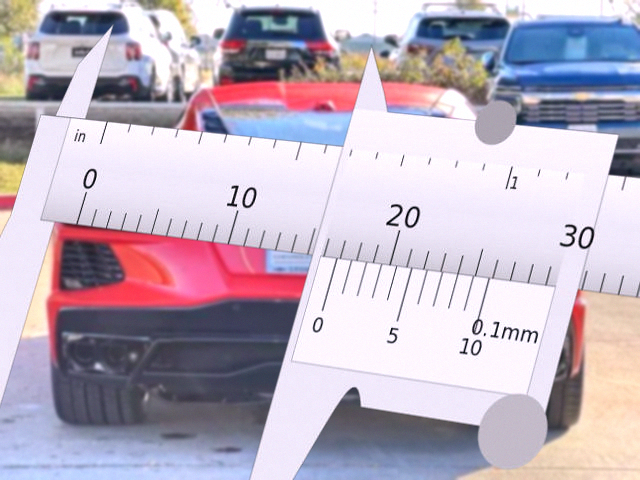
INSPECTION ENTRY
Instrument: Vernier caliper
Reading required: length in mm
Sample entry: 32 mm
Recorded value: 16.8 mm
